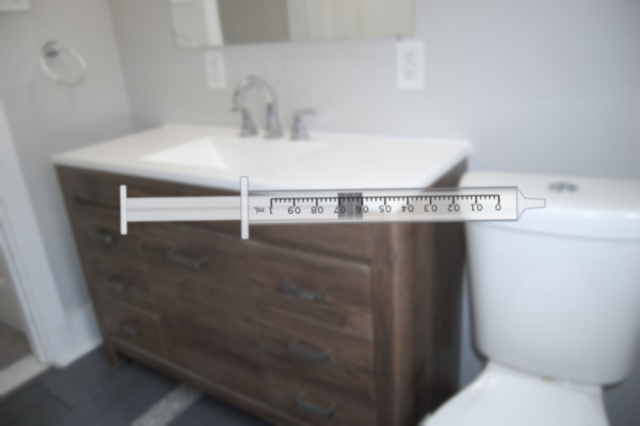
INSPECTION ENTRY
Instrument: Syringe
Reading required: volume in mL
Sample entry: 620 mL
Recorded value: 0.6 mL
